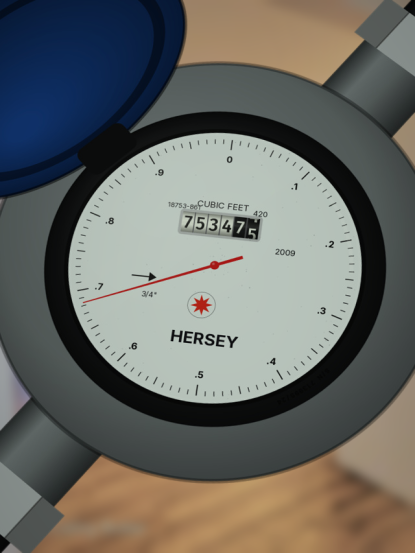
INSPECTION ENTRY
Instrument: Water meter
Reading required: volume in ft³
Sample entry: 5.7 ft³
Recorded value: 753474.68 ft³
